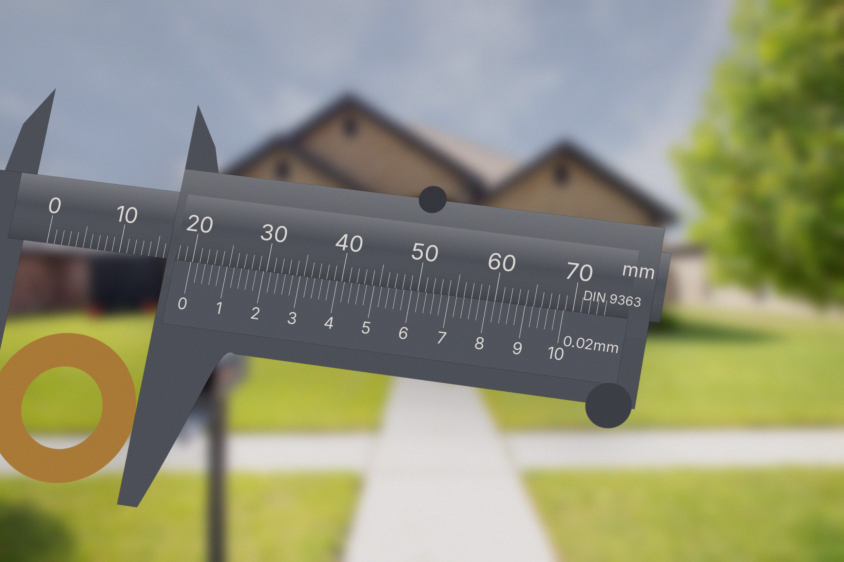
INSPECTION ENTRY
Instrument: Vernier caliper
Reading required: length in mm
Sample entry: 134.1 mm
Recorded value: 19.8 mm
